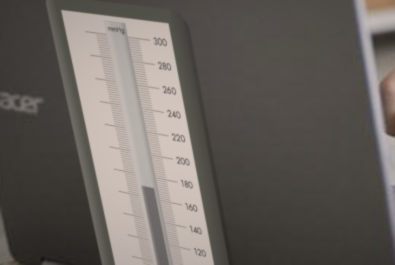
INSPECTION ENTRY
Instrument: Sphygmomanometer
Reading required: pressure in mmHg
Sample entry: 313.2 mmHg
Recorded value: 170 mmHg
